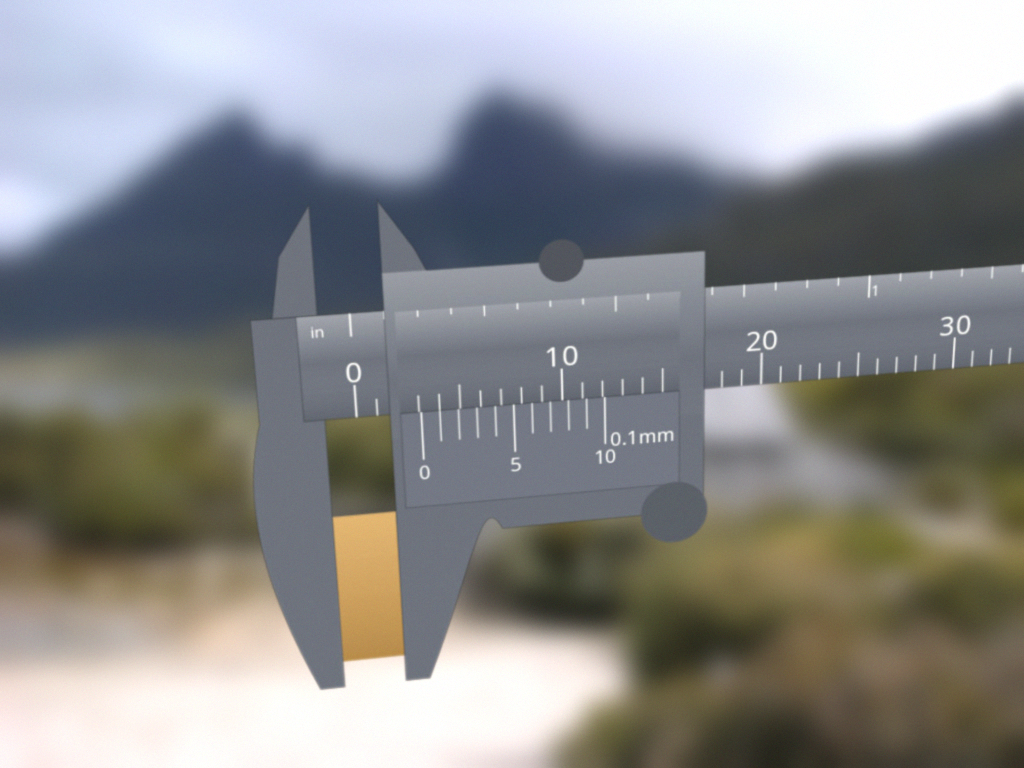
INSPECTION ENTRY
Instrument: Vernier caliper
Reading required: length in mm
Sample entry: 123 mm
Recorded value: 3.1 mm
